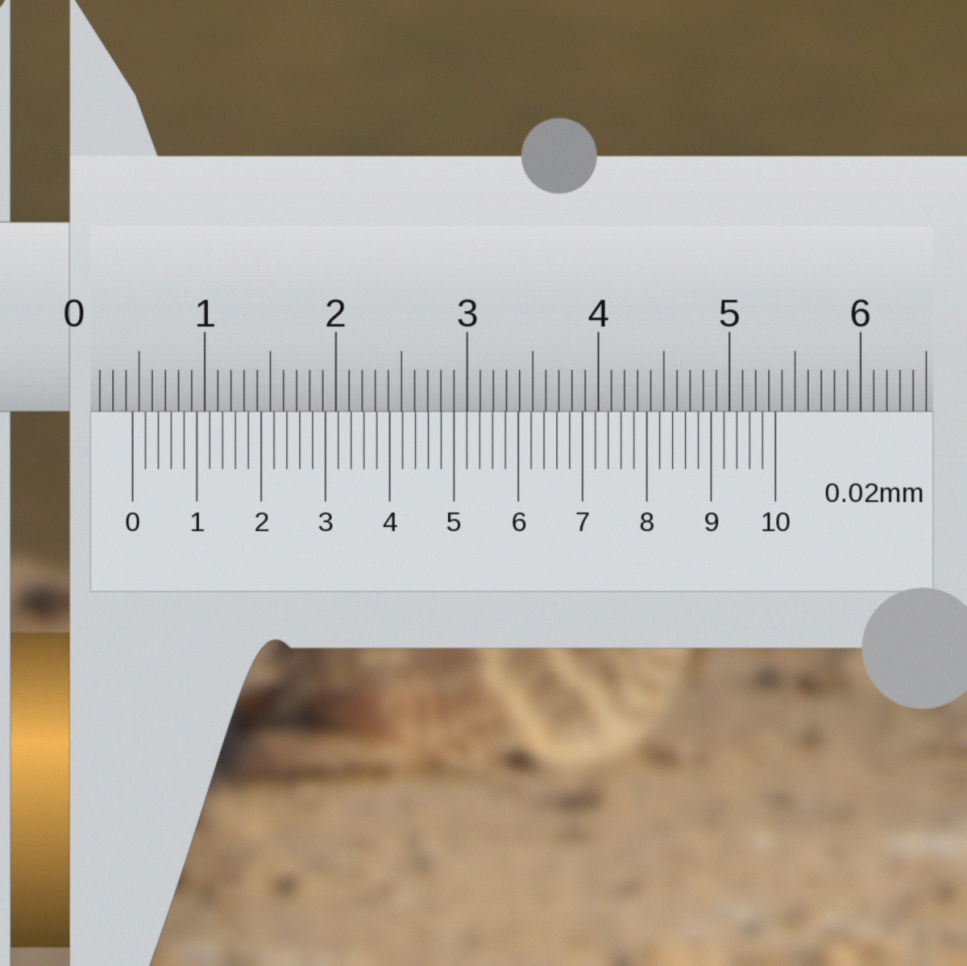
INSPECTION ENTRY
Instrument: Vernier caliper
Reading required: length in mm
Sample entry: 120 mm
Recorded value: 4.5 mm
